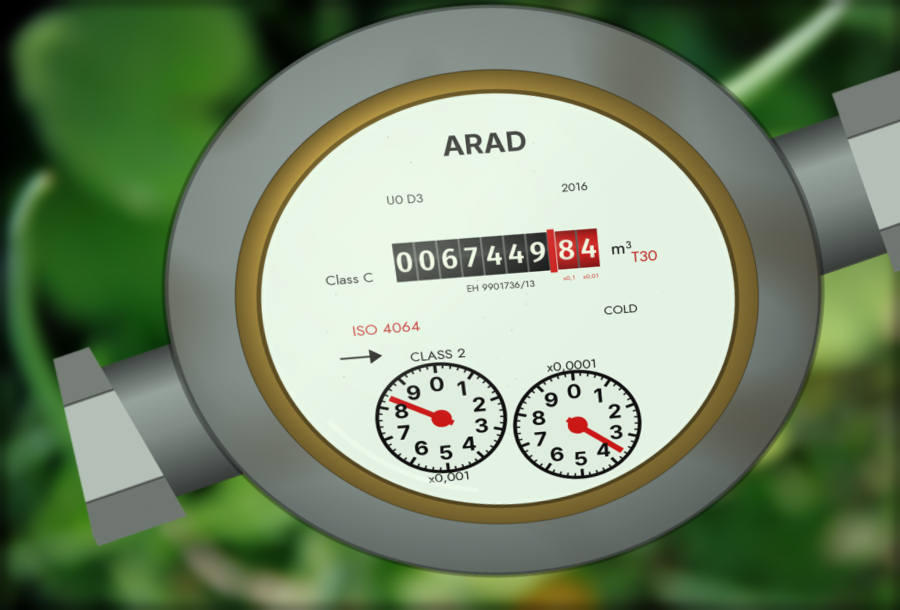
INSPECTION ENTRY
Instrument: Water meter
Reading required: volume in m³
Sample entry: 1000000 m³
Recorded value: 67449.8483 m³
